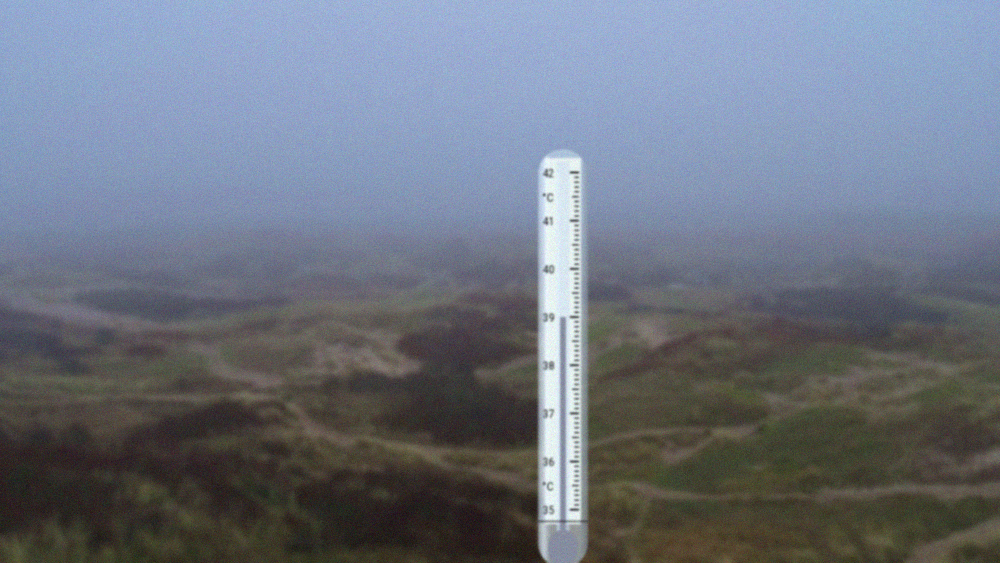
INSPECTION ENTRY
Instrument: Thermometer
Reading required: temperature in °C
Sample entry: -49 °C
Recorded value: 39 °C
